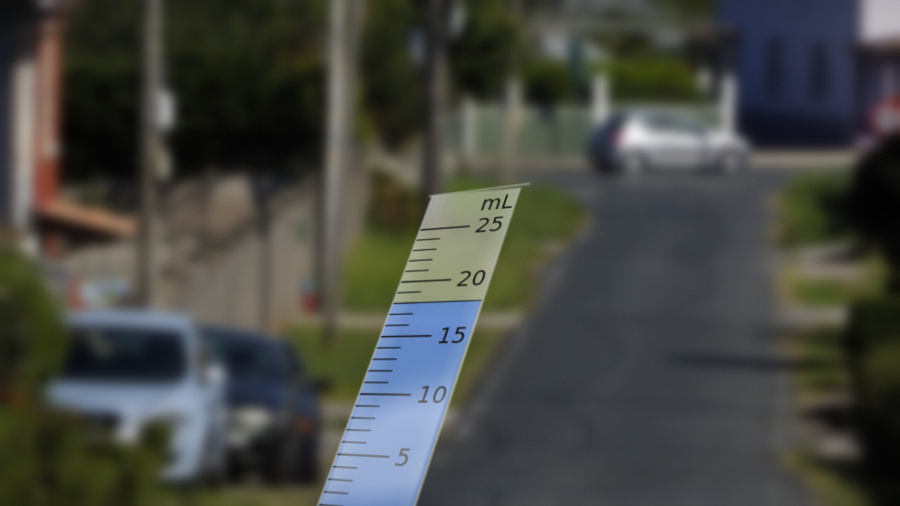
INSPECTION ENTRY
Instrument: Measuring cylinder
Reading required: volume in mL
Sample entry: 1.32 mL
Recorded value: 18 mL
